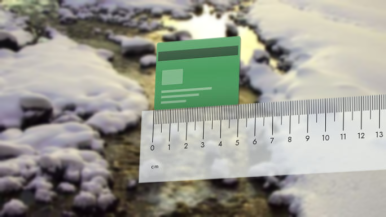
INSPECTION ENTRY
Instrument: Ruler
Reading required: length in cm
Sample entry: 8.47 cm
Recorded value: 5 cm
